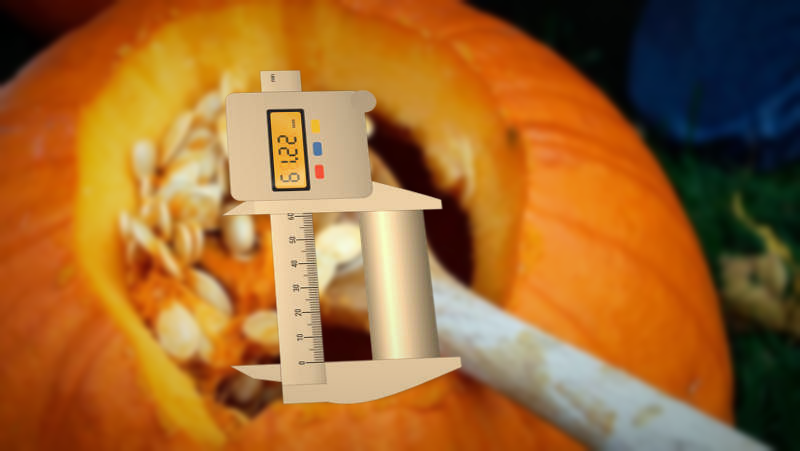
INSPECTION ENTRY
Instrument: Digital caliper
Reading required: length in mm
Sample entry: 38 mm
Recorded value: 61.22 mm
